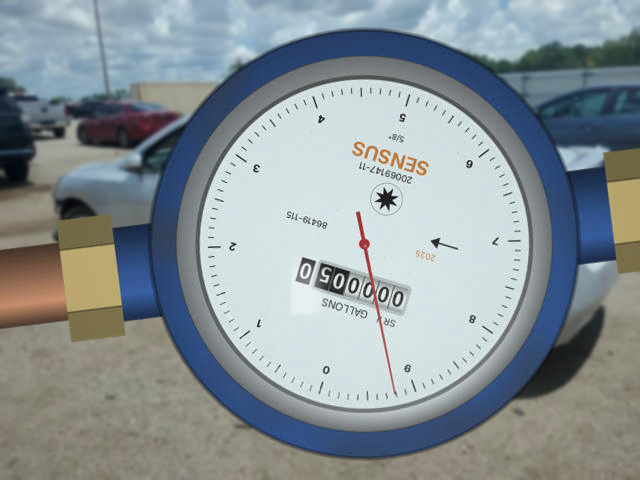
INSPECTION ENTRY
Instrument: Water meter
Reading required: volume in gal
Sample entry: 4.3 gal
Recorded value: 49.2 gal
